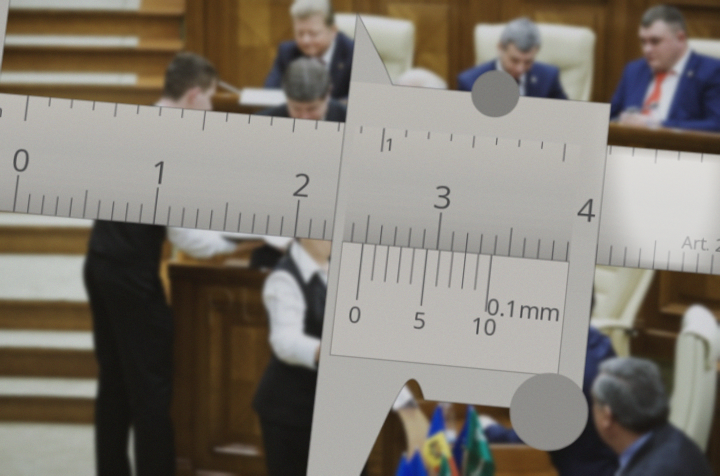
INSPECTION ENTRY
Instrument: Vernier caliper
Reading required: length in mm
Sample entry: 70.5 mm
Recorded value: 24.8 mm
